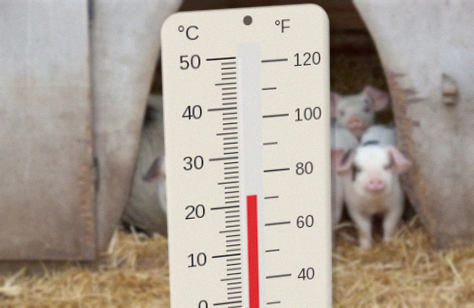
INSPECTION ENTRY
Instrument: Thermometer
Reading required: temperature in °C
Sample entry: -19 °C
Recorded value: 22 °C
